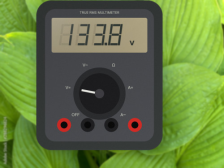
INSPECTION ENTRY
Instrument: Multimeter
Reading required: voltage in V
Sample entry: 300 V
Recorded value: 133.8 V
